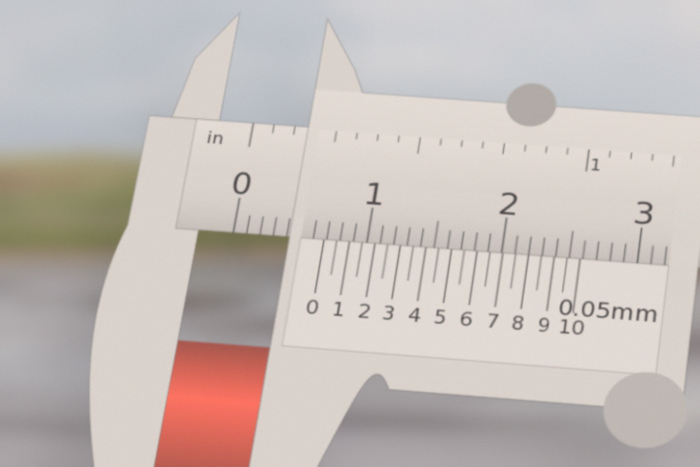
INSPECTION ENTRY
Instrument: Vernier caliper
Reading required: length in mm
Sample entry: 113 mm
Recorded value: 6.8 mm
